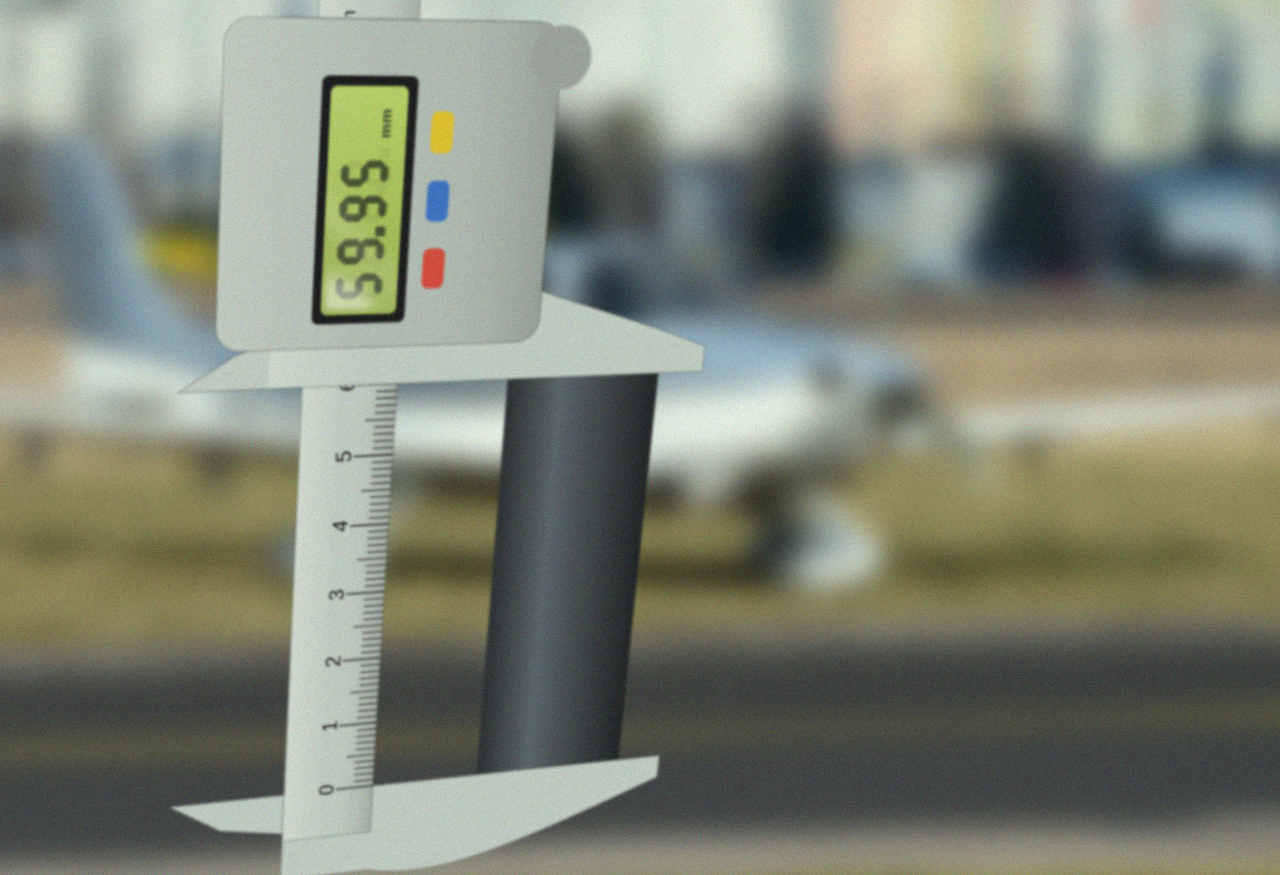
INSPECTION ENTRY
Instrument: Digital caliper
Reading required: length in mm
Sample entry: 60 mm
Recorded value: 59.95 mm
